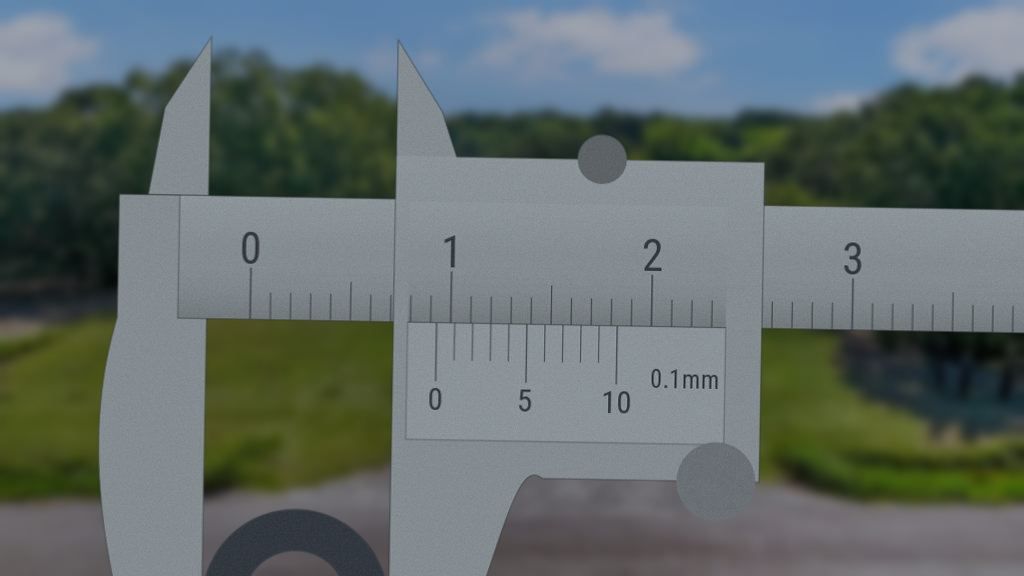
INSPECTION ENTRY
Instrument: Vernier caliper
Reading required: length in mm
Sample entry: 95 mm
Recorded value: 9.3 mm
